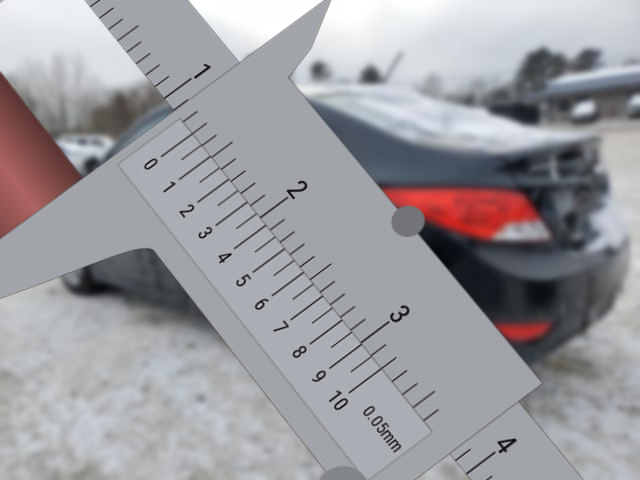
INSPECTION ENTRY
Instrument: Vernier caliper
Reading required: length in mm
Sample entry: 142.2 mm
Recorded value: 13.0 mm
